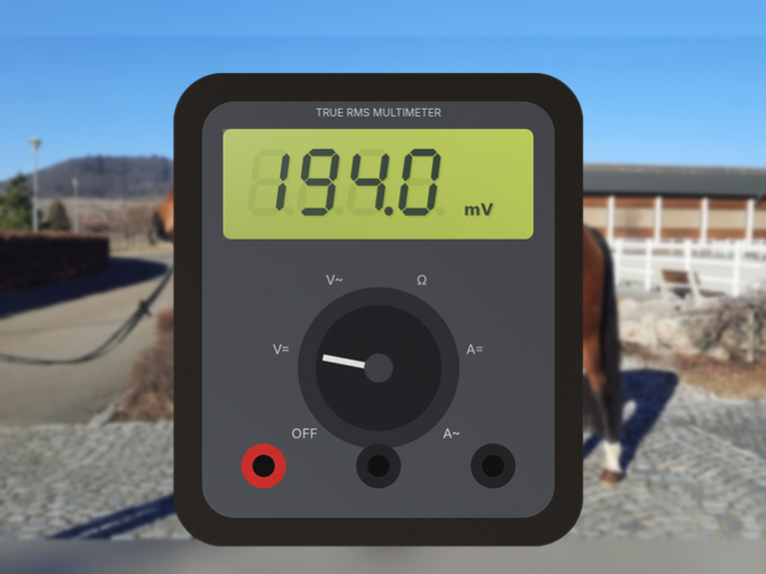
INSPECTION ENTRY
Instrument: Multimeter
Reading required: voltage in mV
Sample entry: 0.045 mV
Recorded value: 194.0 mV
